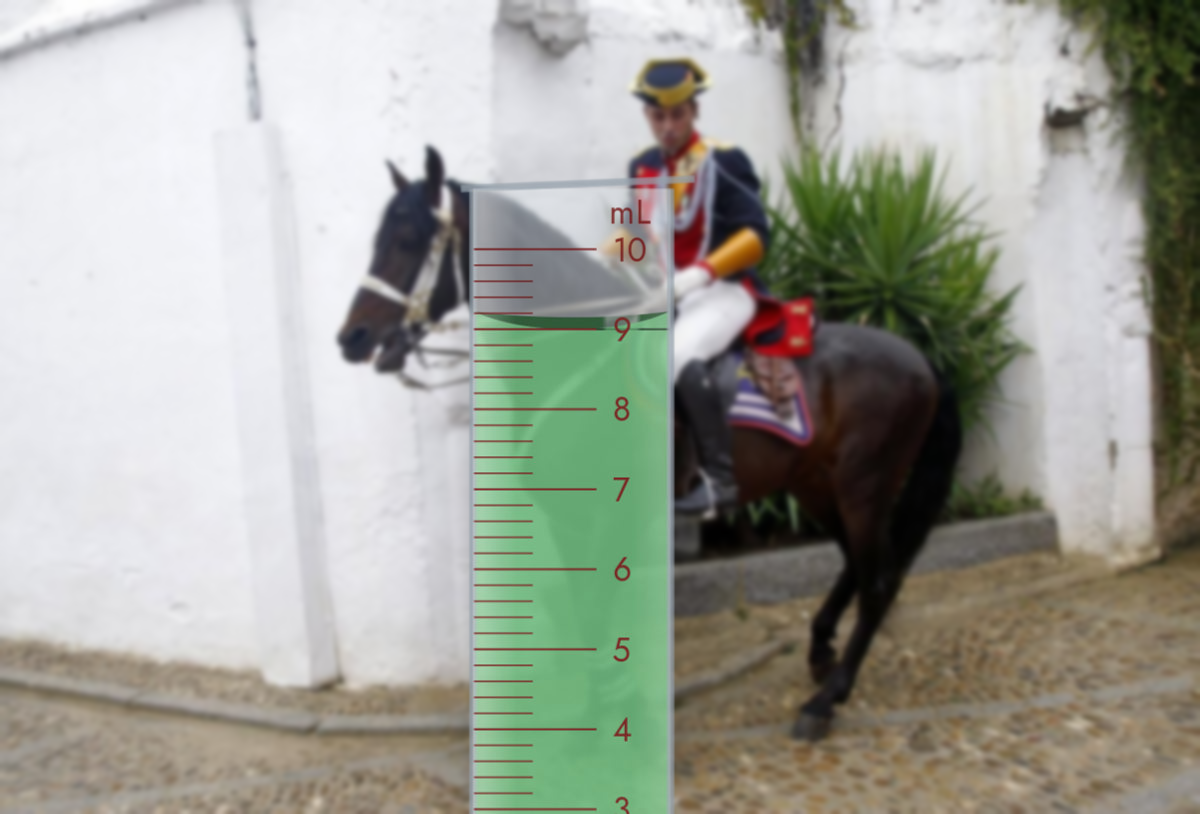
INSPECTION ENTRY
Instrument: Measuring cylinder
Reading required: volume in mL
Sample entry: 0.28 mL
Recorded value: 9 mL
